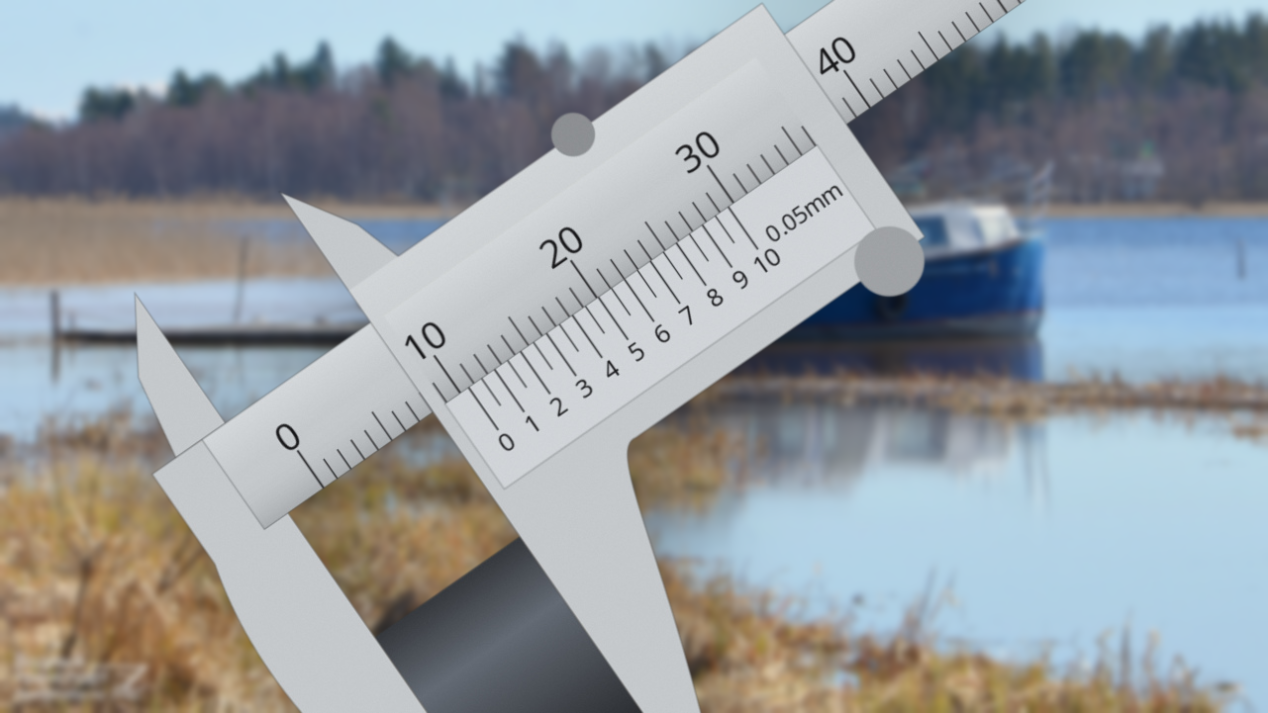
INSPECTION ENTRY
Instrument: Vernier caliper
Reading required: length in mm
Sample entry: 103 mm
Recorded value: 10.6 mm
